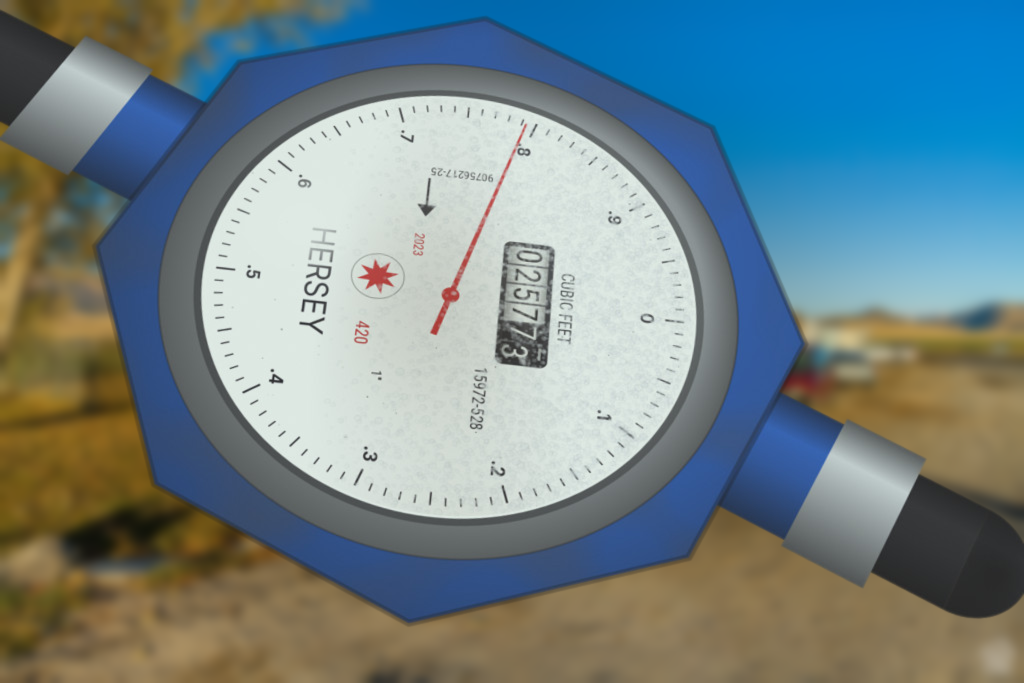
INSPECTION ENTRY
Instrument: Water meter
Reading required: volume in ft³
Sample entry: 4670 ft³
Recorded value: 25772.79 ft³
